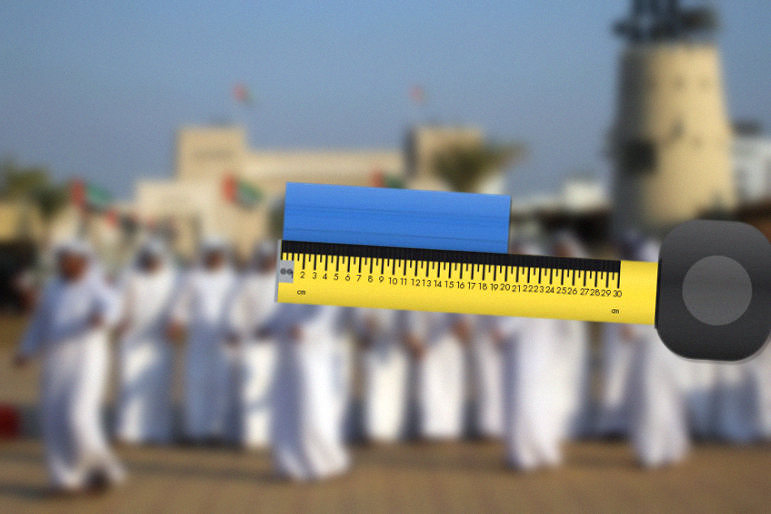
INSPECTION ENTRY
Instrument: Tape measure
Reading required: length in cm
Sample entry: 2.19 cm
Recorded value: 20 cm
